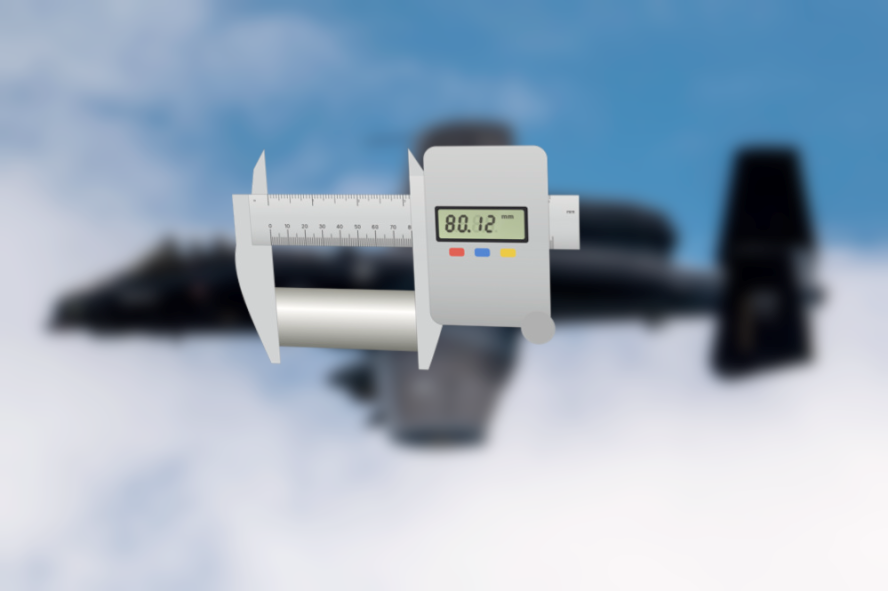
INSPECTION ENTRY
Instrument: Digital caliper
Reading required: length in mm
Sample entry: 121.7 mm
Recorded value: 80.12 mm
